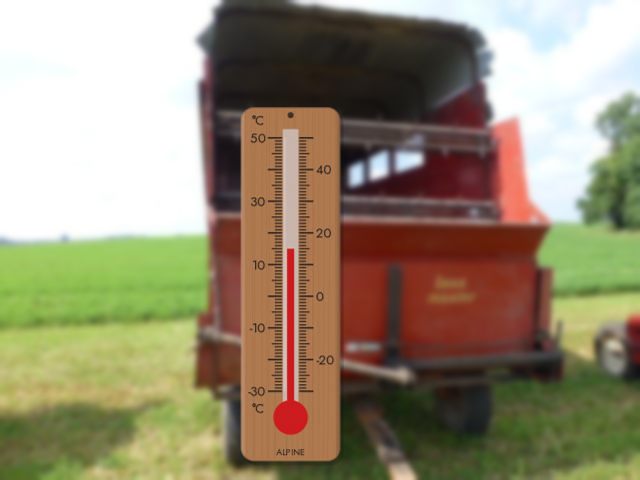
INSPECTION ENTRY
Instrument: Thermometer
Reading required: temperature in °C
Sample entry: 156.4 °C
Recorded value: 15 °C
